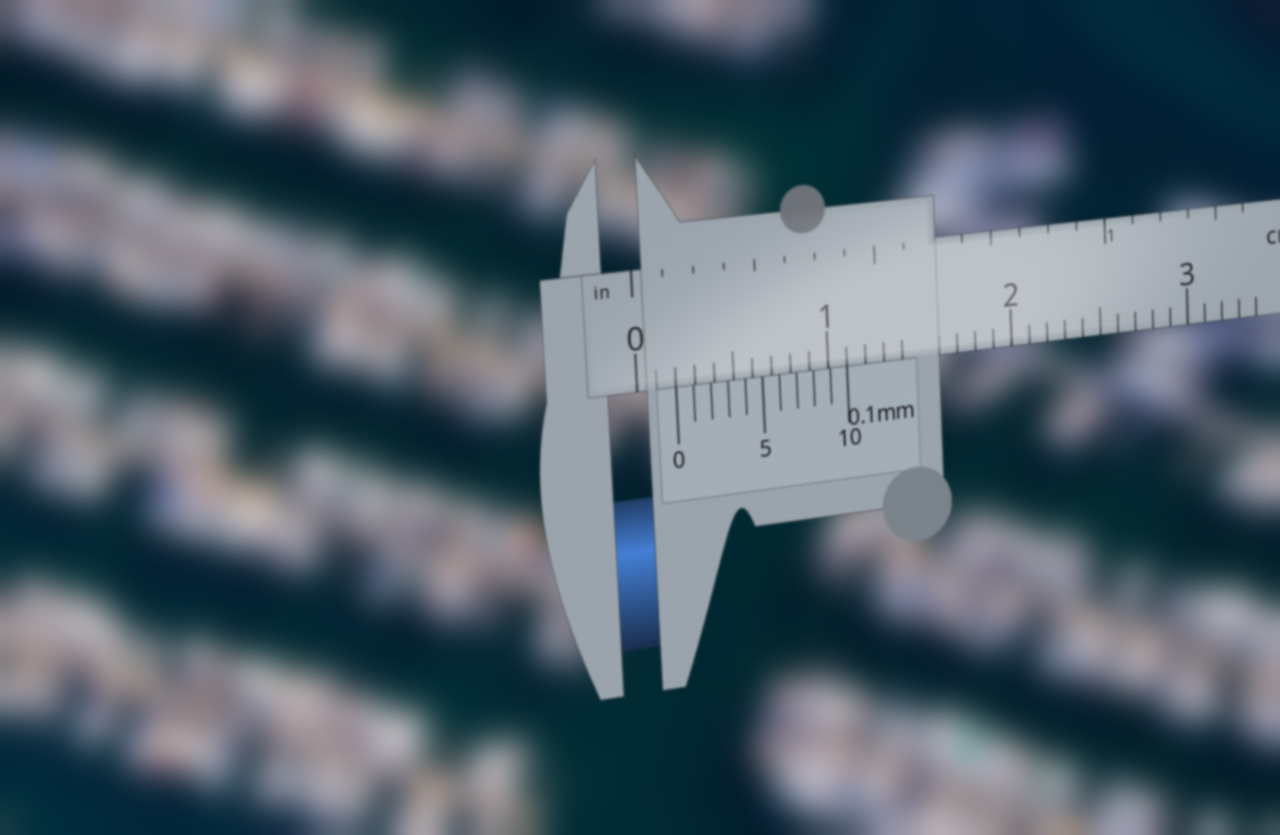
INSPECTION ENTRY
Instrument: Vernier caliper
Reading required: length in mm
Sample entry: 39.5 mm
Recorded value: 2.0 mm
